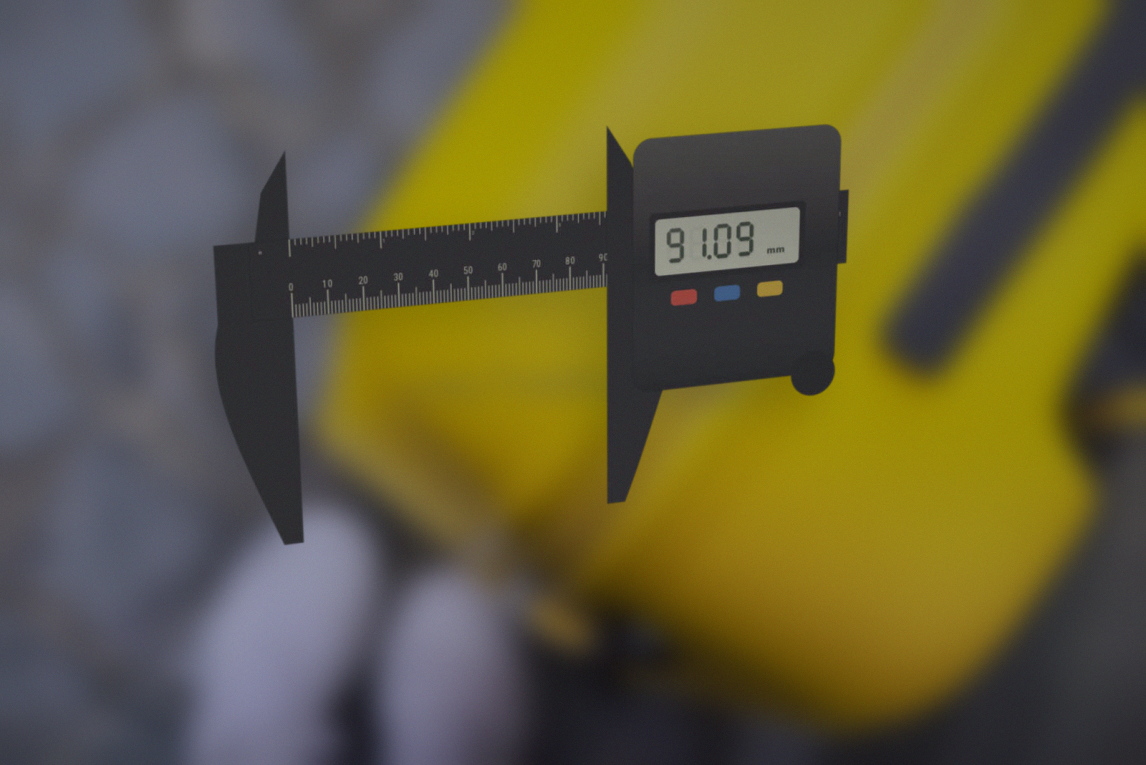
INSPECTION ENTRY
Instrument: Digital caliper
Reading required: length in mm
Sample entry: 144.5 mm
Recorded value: 91.09 mm
